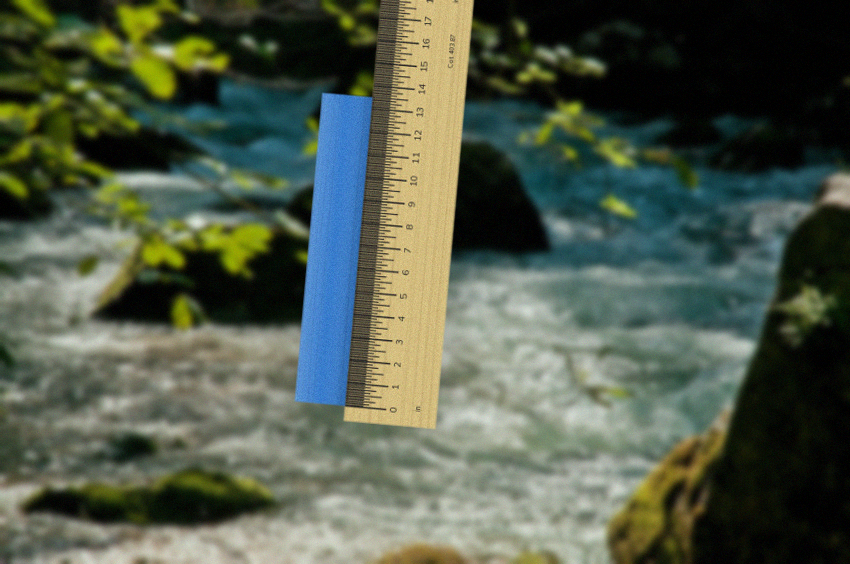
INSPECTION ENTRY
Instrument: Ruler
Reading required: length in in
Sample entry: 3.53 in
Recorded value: 13.5 in
